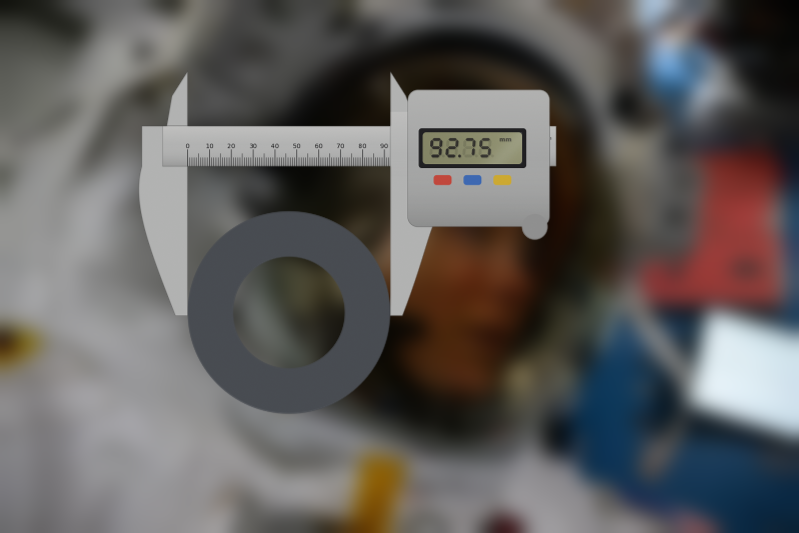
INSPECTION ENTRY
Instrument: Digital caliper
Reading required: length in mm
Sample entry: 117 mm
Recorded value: 92.75 mm
